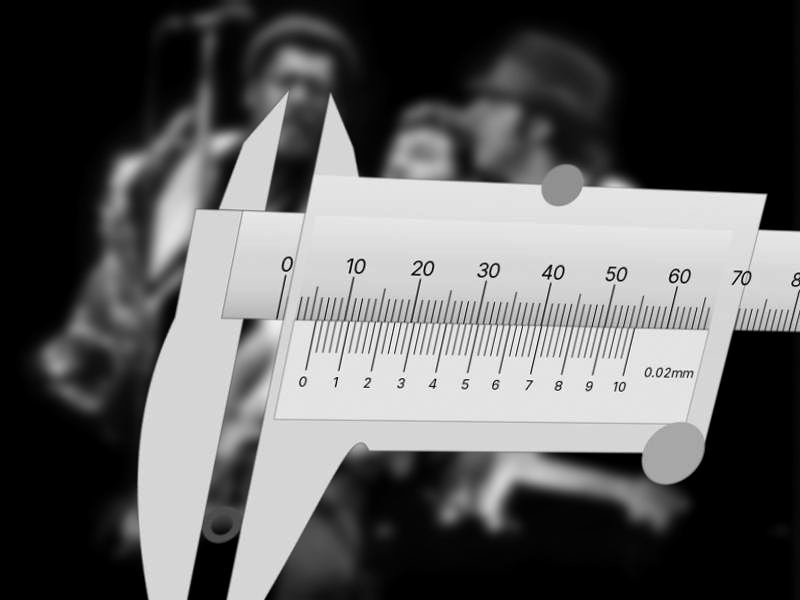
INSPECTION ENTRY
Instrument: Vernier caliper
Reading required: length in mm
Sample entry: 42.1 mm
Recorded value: 5.8 mm
